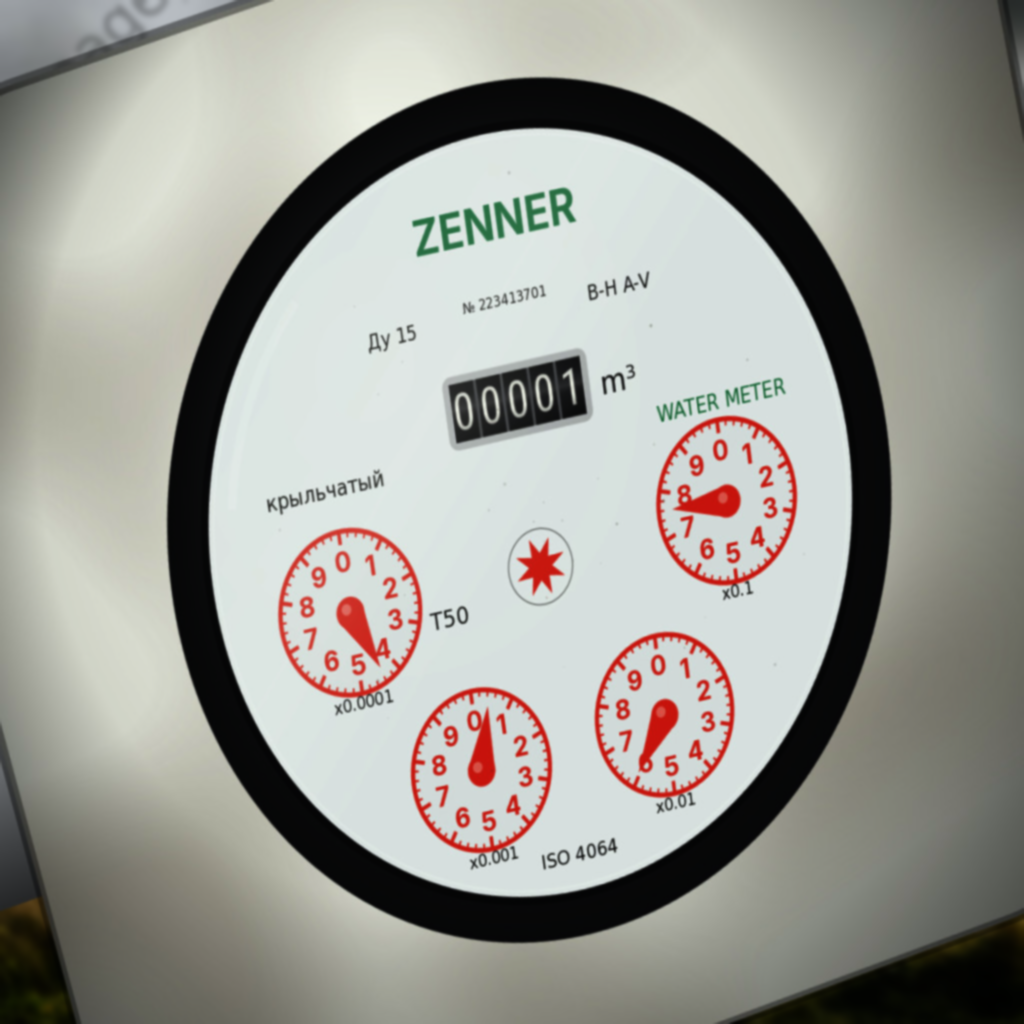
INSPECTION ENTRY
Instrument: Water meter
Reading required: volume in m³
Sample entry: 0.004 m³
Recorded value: 1.7604 m³
